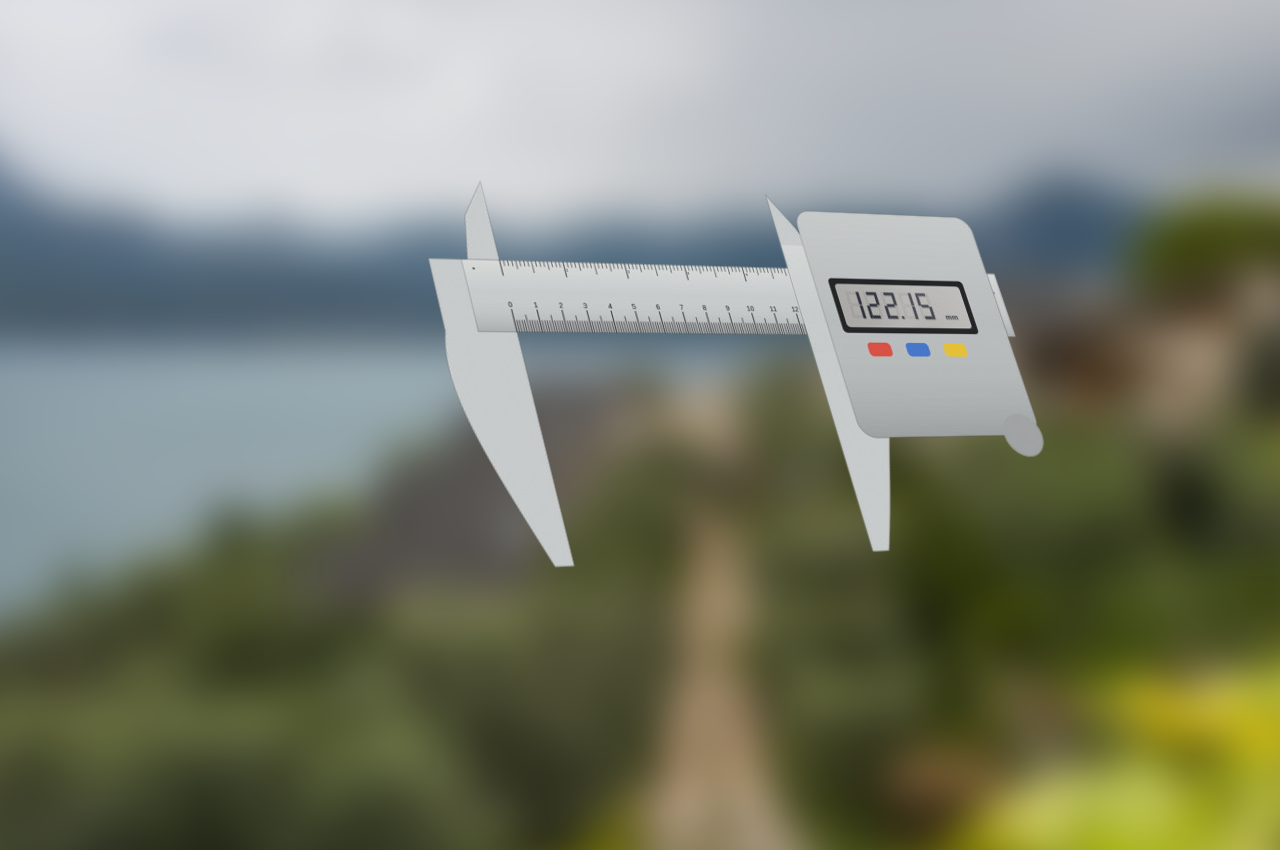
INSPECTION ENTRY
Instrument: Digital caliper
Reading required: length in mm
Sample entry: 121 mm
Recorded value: 122.15 mm
